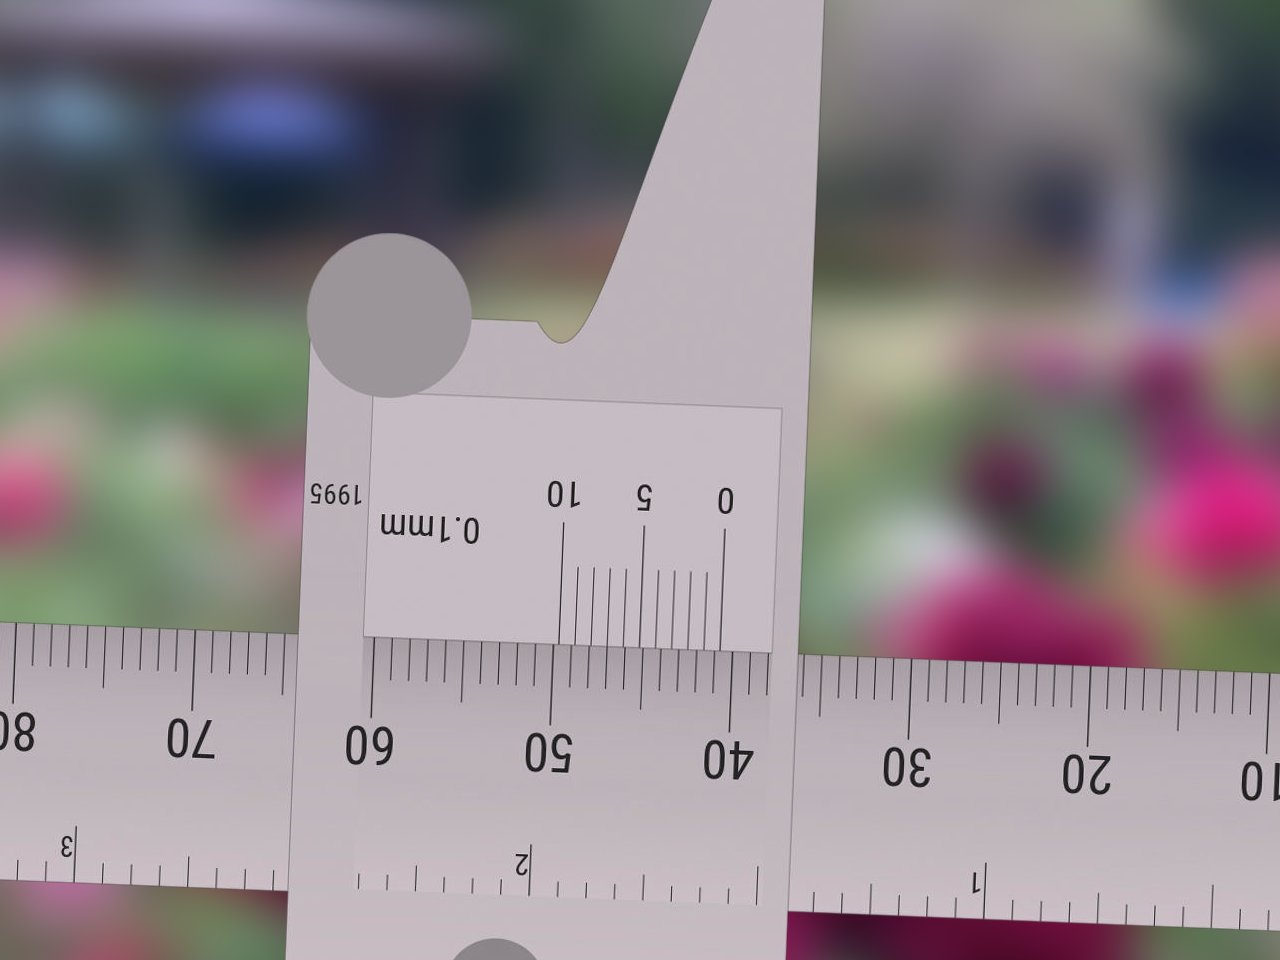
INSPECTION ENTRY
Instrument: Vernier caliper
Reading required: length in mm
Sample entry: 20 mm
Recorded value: 40.7 mm
